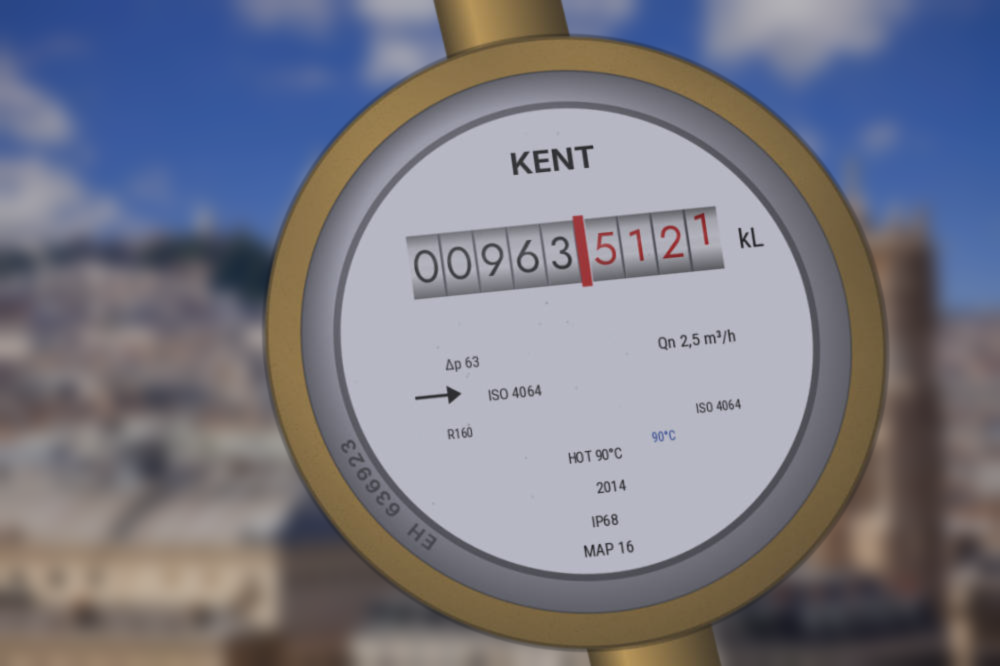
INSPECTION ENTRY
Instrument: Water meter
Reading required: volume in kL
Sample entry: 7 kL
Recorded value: 963.5121 kL
